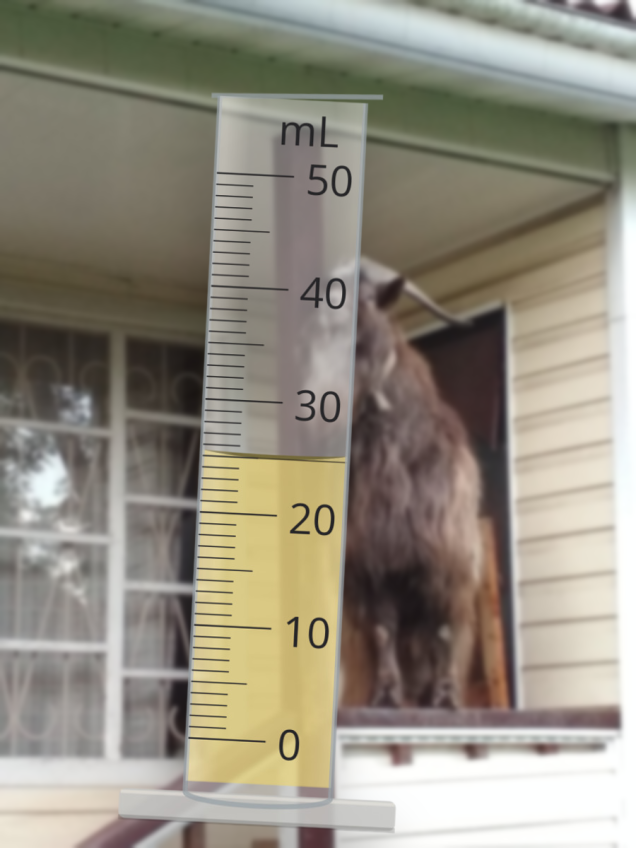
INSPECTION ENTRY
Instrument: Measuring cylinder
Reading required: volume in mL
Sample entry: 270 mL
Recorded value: 25 mL
